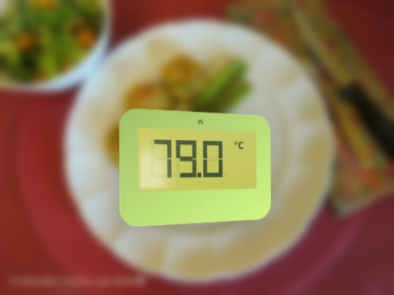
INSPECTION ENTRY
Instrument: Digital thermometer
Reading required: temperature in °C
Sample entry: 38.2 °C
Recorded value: 79.0 °C
